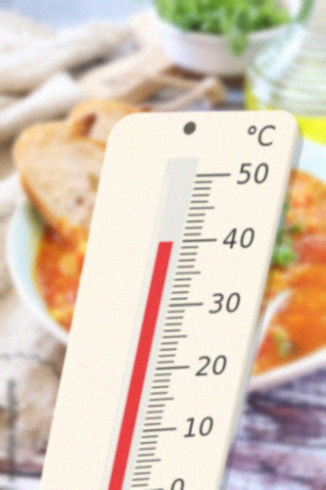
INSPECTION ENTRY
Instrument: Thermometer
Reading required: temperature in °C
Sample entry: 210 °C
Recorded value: 40 °C
